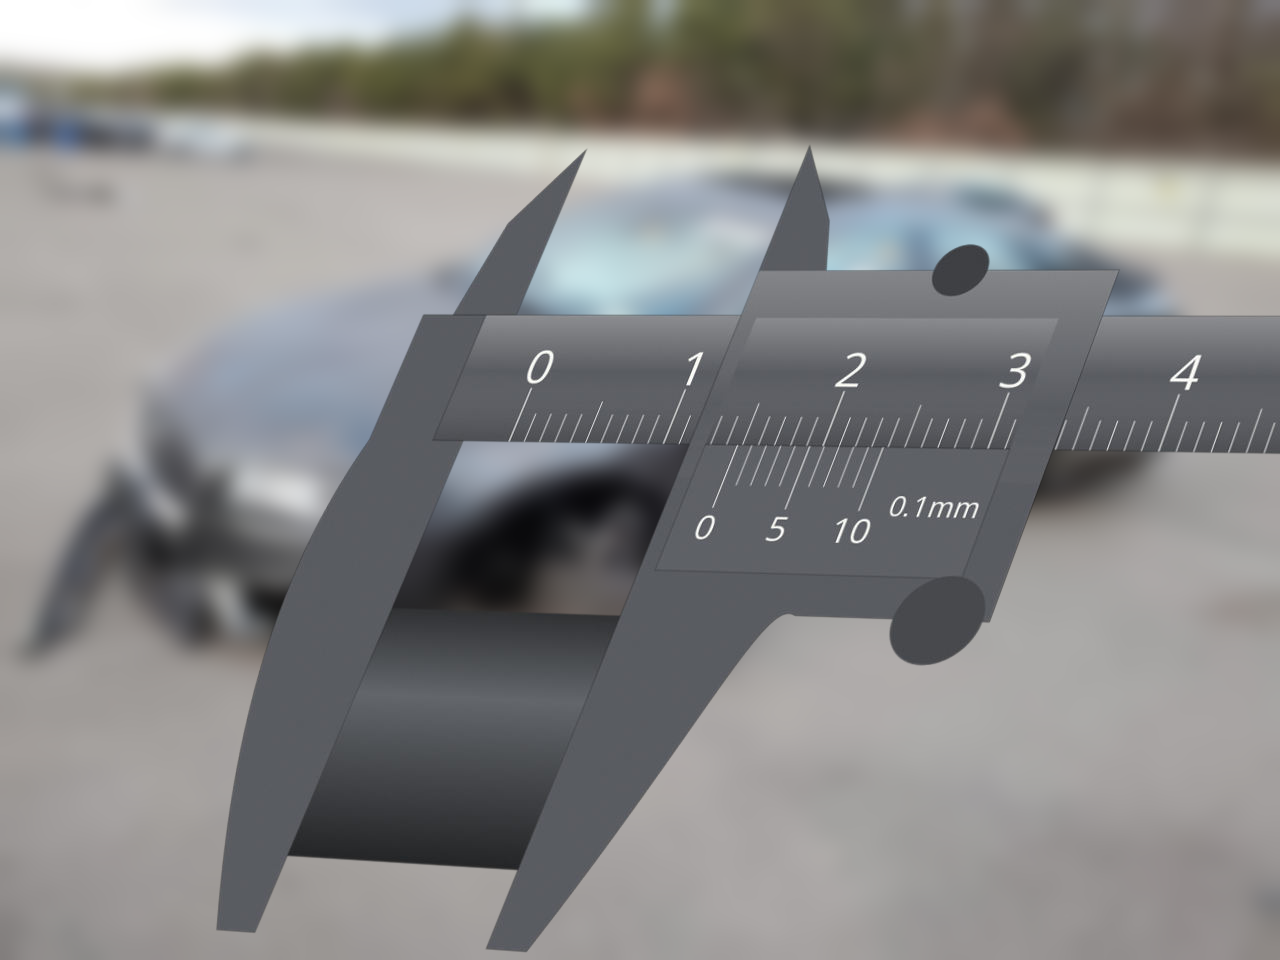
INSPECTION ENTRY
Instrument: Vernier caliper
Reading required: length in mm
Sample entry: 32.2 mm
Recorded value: 14.7 mm
